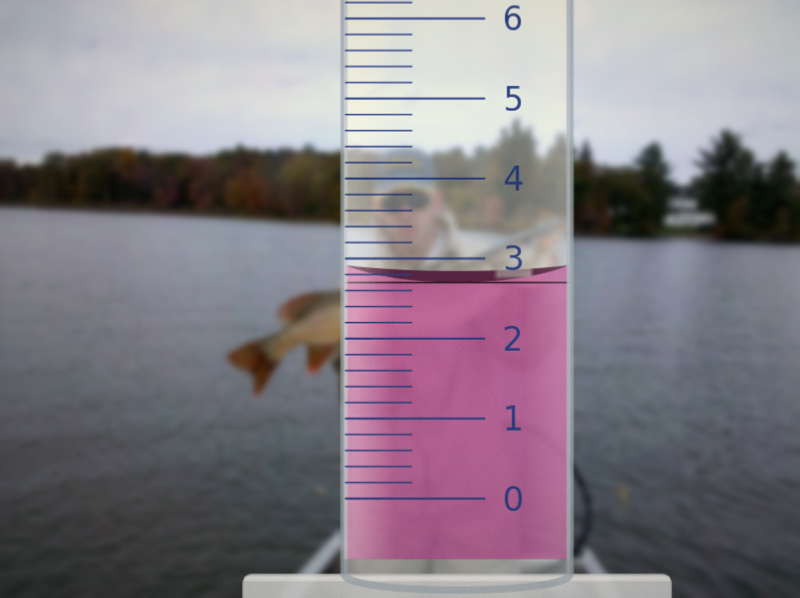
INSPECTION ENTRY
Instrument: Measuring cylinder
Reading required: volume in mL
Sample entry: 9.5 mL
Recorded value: 2.7 mL
